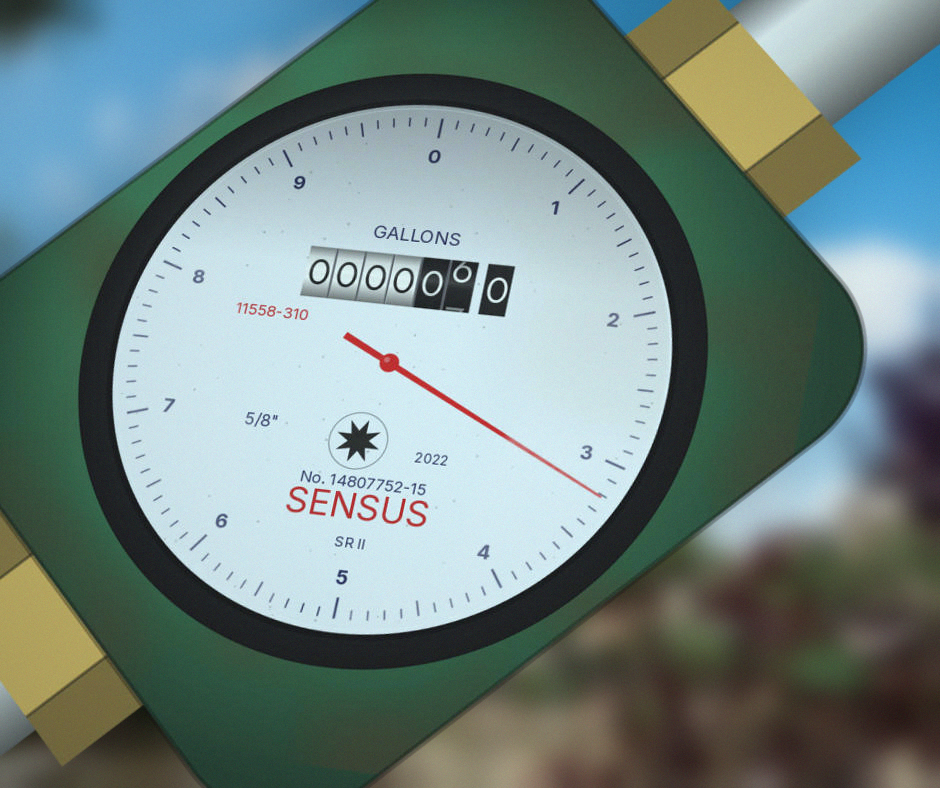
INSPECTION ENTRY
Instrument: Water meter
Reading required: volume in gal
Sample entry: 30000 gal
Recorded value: 63.2 gal
